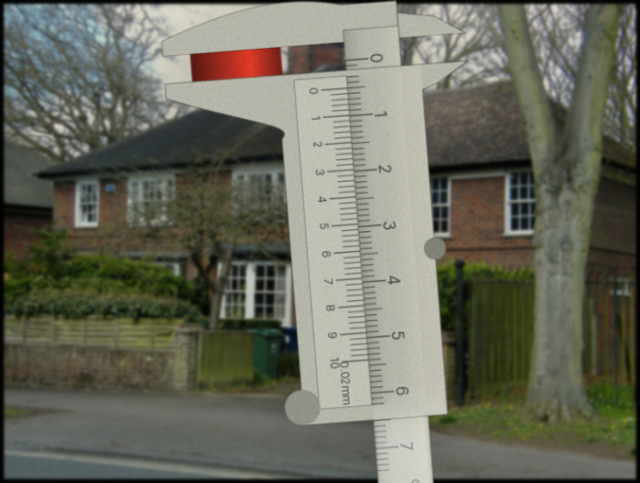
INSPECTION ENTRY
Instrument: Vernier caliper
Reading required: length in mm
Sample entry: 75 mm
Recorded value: 5.0 mm
